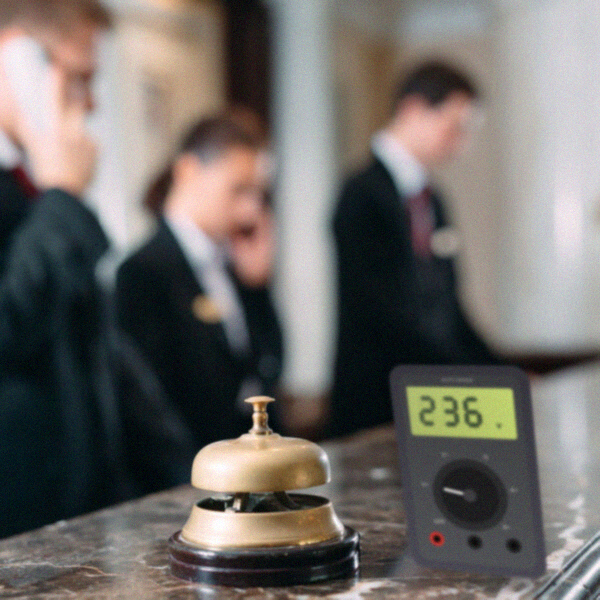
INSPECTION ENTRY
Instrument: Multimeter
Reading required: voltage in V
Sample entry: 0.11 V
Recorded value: 236 V
